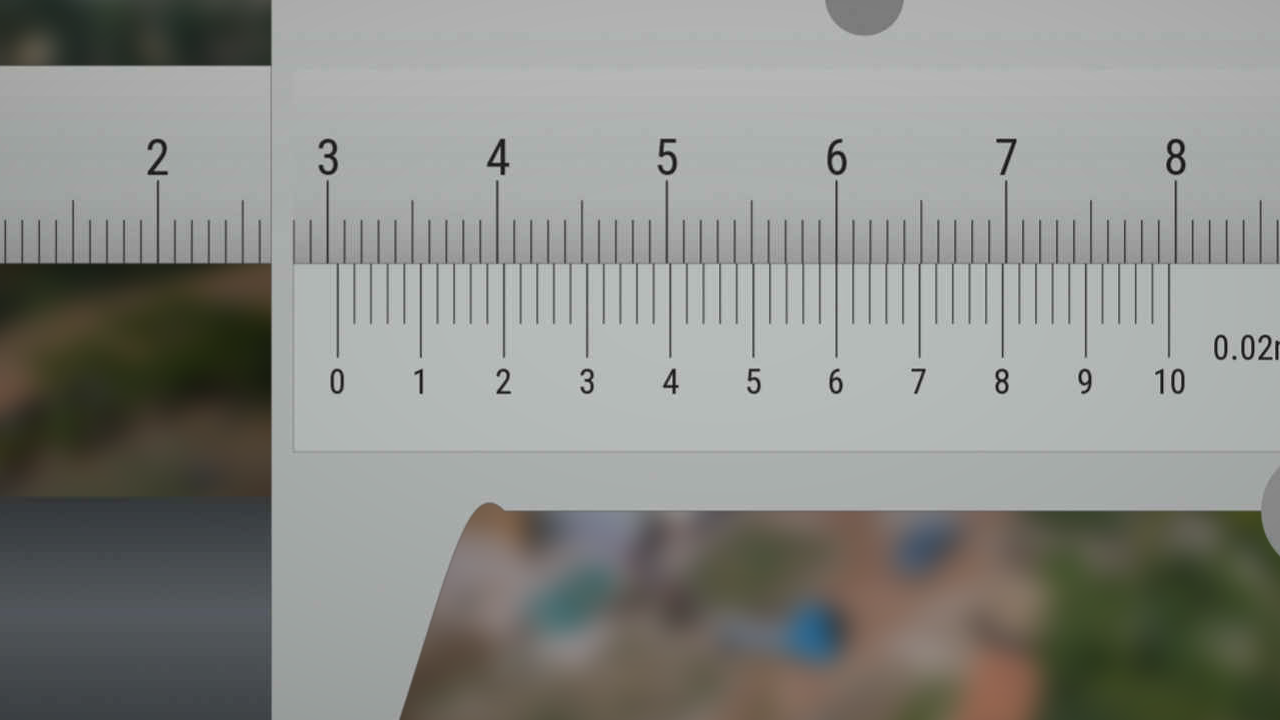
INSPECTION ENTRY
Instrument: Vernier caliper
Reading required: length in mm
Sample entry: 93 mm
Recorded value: 30.6 mm
